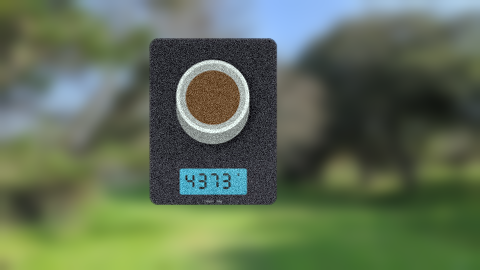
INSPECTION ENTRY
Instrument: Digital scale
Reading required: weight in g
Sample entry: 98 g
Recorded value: 4373 g
